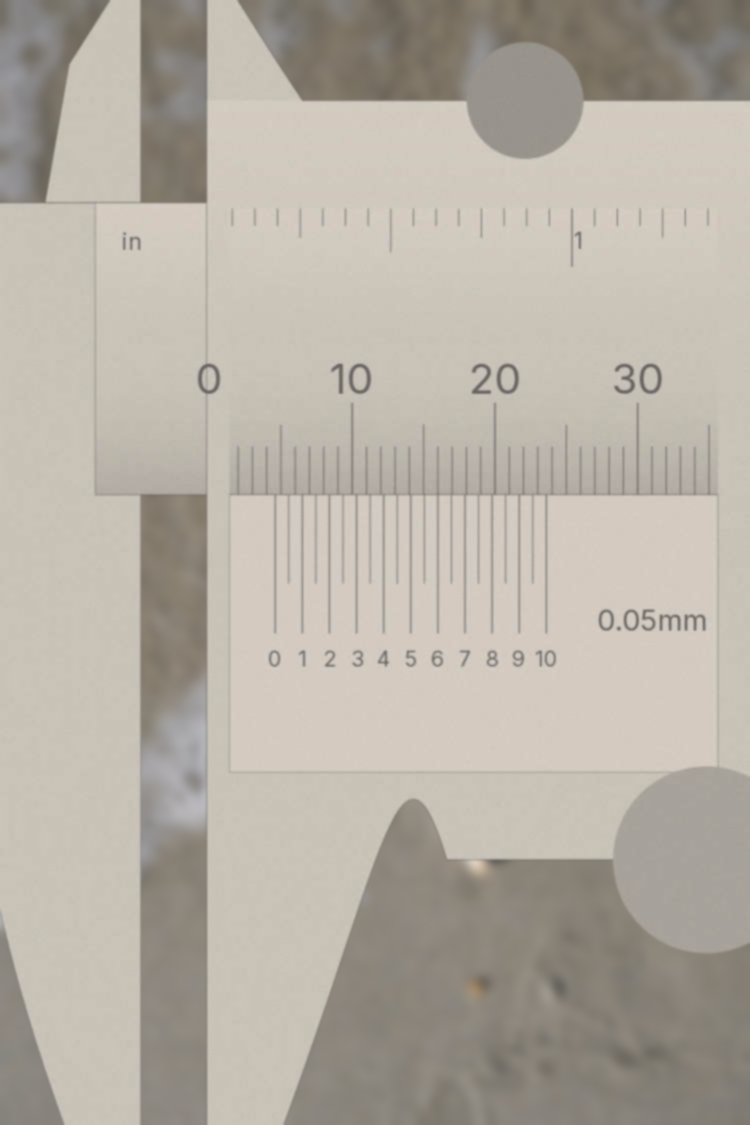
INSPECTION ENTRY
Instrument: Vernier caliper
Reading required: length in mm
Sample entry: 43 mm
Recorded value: 4.6 mm
